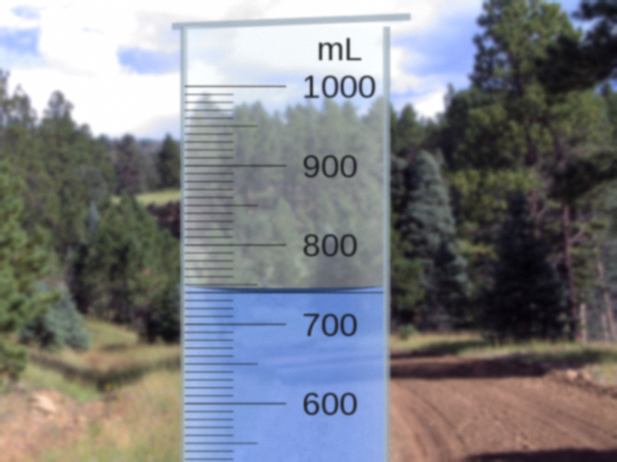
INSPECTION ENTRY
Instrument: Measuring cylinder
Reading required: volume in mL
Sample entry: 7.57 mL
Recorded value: 740 mL
